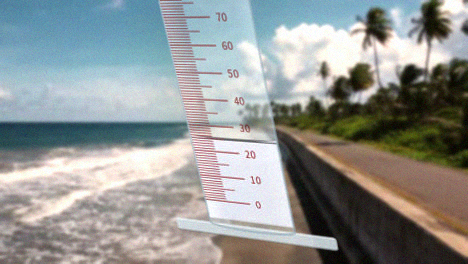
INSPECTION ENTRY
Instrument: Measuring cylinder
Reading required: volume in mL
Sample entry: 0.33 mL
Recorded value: 25 mL
